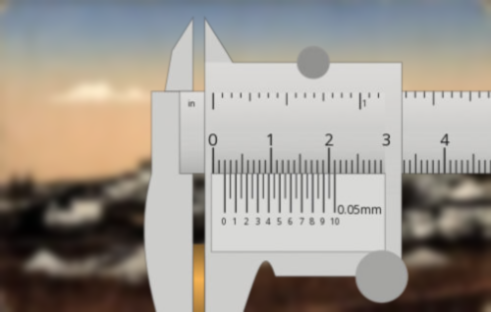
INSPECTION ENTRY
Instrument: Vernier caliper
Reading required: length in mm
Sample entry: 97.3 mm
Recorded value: 2.0 mm
